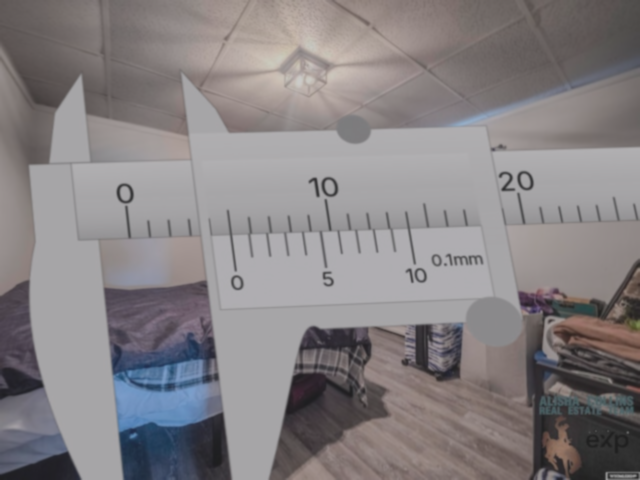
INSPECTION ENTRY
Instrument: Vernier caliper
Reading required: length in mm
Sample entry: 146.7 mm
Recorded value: 5.0 mm
